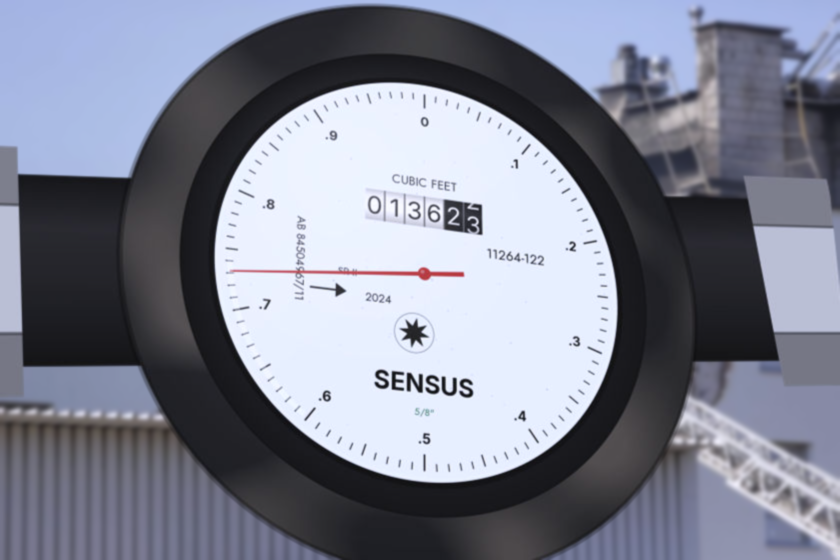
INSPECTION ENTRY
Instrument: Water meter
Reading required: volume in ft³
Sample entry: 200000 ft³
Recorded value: 13622.73 ft³
